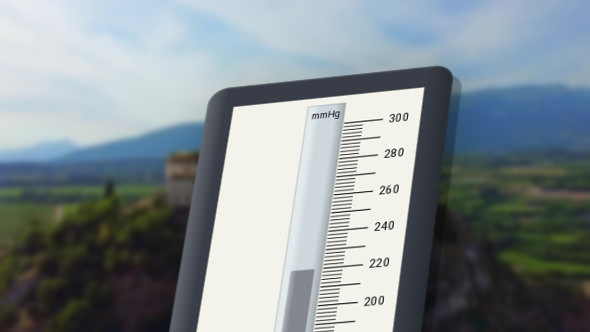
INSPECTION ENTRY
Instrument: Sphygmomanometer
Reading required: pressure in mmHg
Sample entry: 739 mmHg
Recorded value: 220 mmHg
